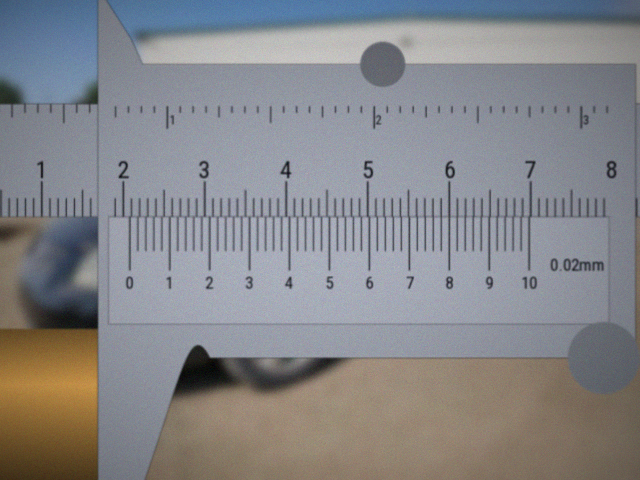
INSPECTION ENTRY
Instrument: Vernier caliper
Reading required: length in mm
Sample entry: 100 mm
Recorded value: 20.8 mm
